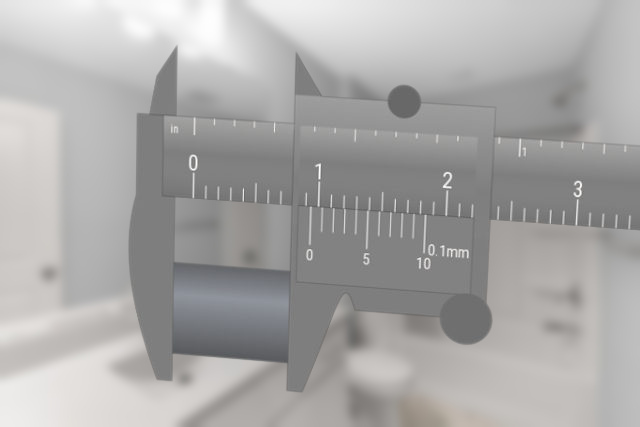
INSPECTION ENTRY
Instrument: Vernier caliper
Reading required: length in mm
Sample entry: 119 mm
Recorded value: 9.4 mm
